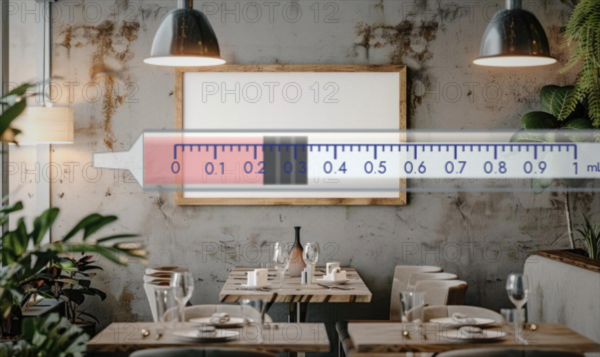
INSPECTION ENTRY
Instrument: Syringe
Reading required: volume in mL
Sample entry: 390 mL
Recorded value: 0.22 mL
